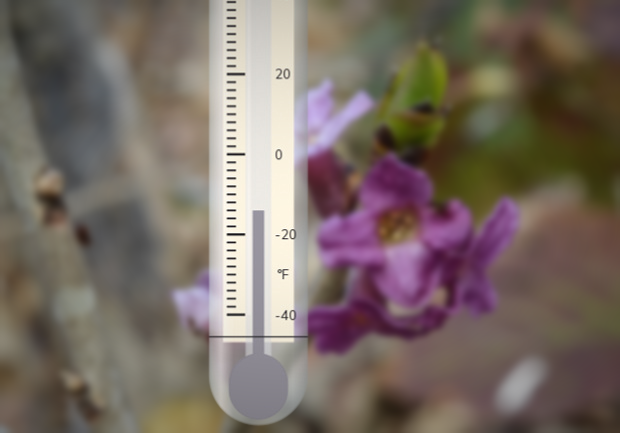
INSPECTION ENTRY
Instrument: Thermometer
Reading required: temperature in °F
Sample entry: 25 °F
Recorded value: -14 °F
